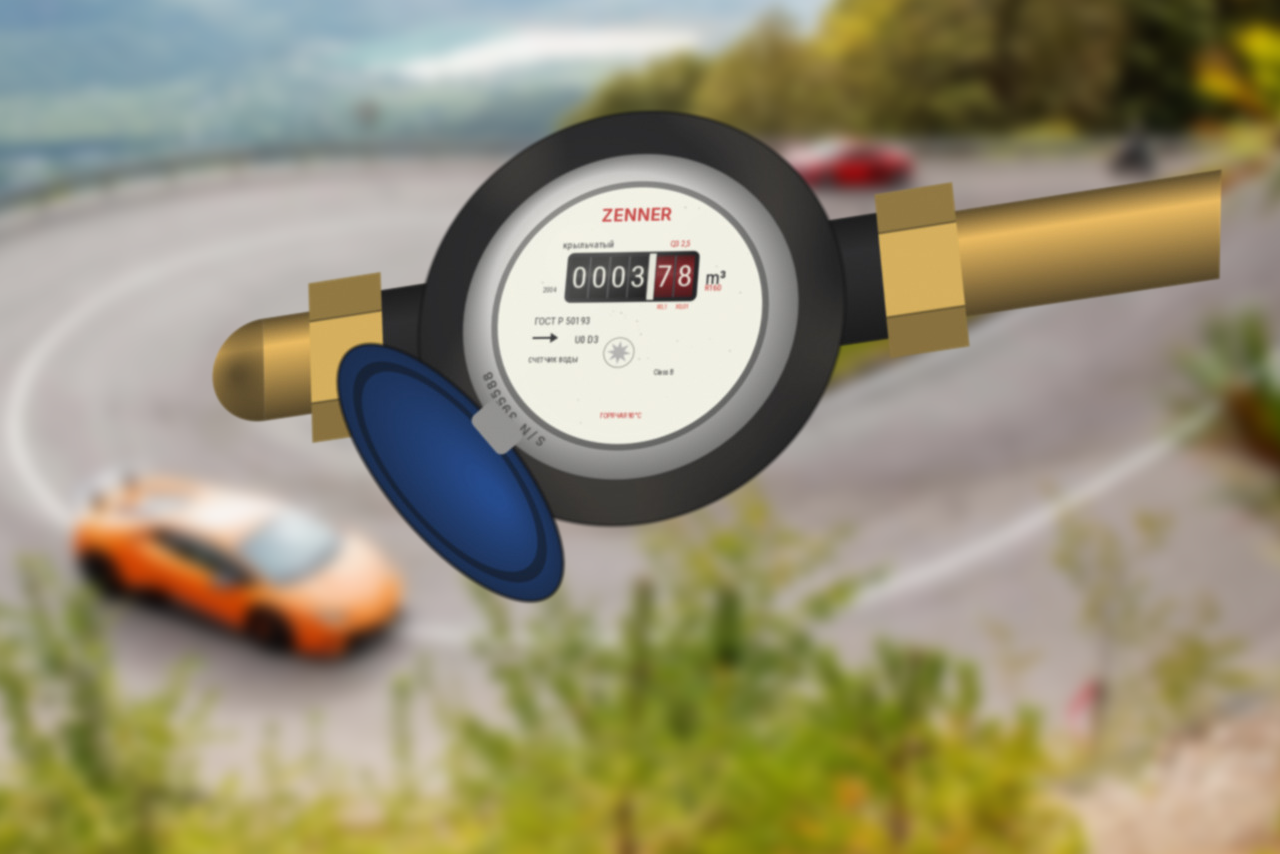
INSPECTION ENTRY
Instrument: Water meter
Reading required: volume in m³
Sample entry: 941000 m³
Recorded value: 3.78 m³
